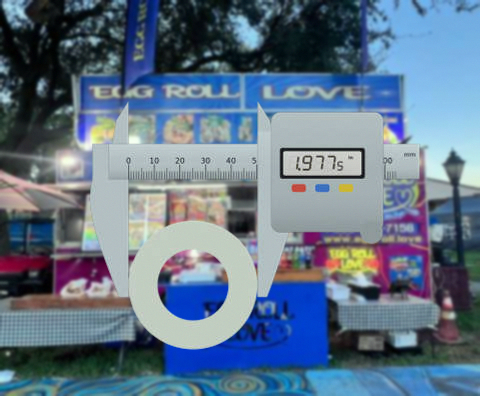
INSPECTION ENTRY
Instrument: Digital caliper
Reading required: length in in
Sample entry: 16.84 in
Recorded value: 1.9775 in
